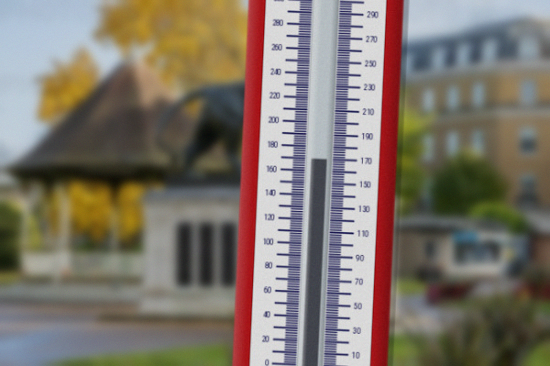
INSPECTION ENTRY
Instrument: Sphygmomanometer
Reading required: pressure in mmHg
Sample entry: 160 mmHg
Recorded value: 170 mmHg
